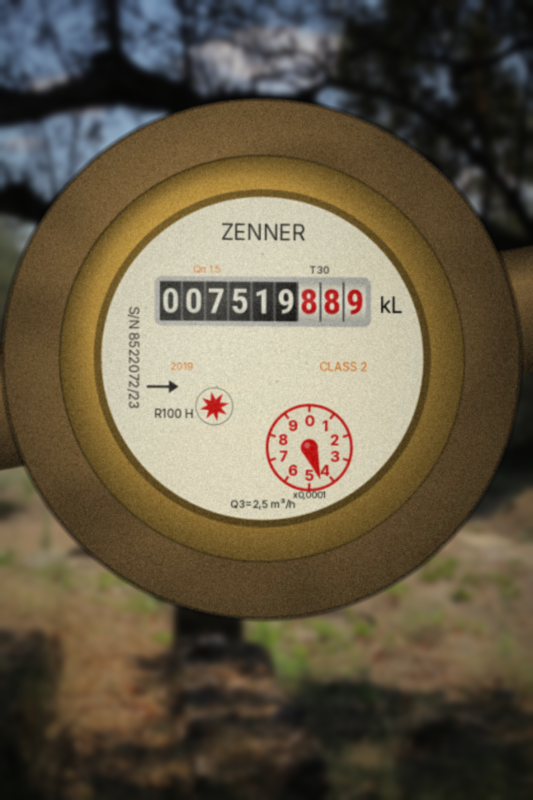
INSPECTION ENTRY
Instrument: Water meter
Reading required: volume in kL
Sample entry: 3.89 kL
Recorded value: 7519.8894 kL
